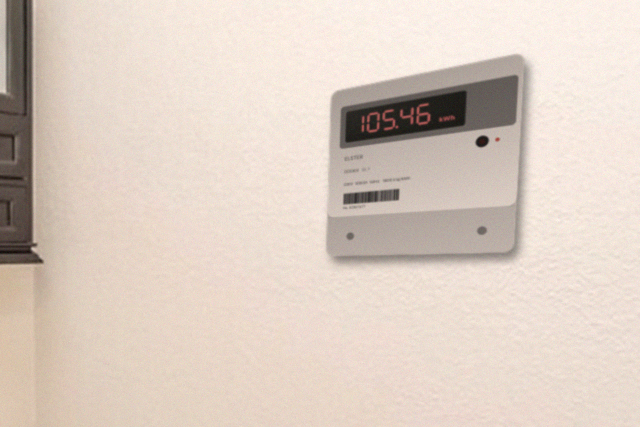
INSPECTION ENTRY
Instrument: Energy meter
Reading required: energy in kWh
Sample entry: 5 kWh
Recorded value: 105.46 kWh
